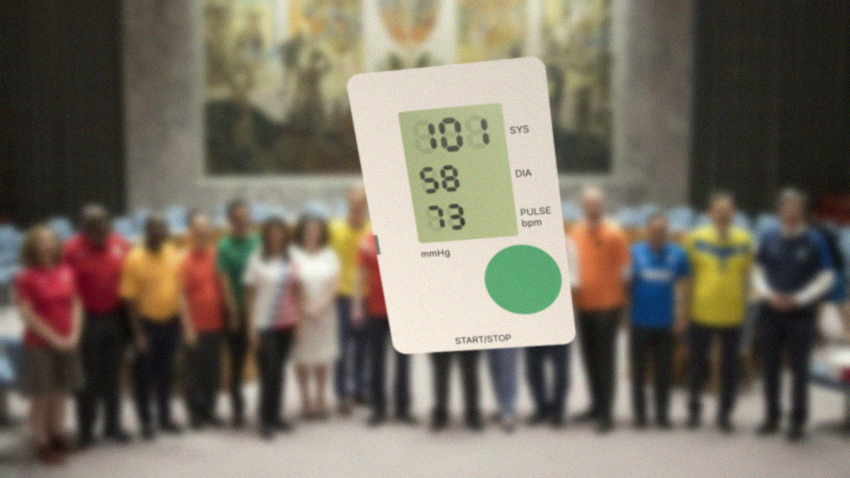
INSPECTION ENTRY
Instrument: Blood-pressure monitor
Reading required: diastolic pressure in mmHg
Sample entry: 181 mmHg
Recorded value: 58 mmHg
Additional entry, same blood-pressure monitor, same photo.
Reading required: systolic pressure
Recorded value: 101 mmHg
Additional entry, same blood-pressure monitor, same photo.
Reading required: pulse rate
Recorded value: 73 bpm
